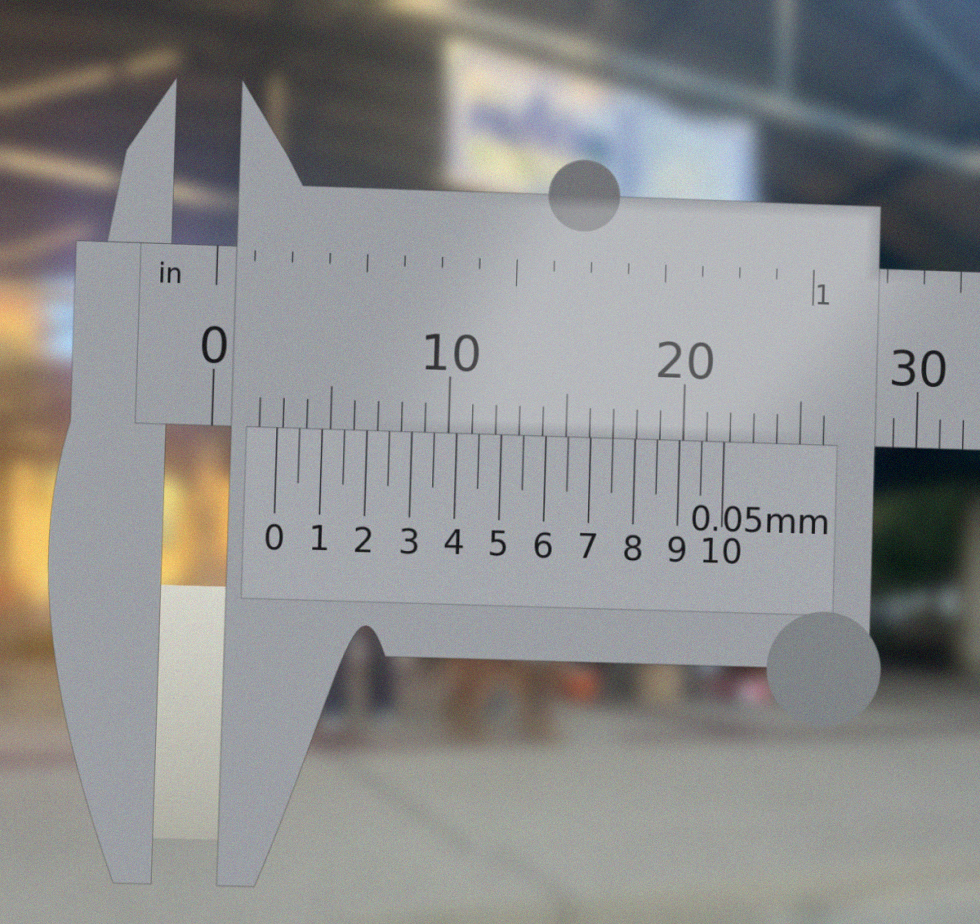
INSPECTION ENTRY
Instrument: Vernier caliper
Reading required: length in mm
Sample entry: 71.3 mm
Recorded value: 2.75 mm
